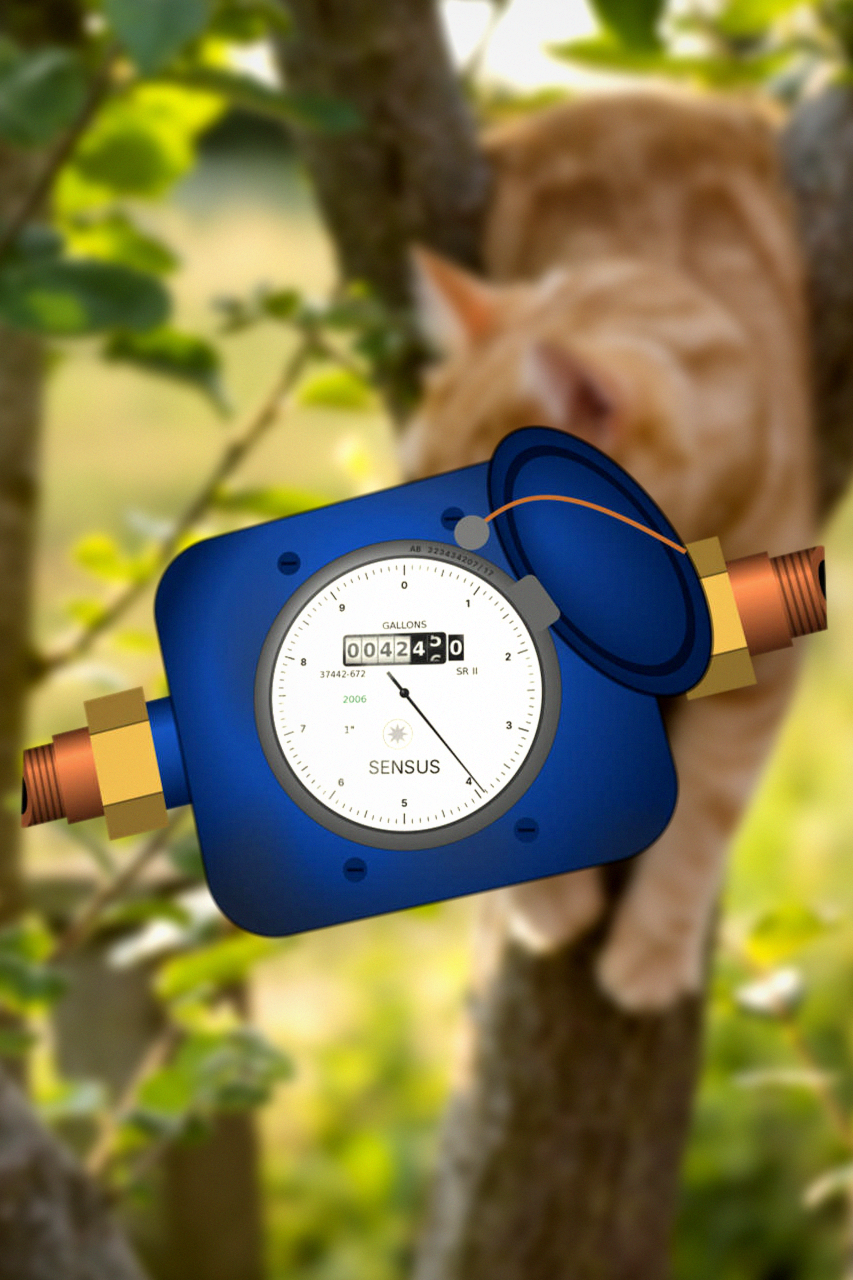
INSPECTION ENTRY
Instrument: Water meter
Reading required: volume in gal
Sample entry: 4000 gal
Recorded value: 42453.9 gal
